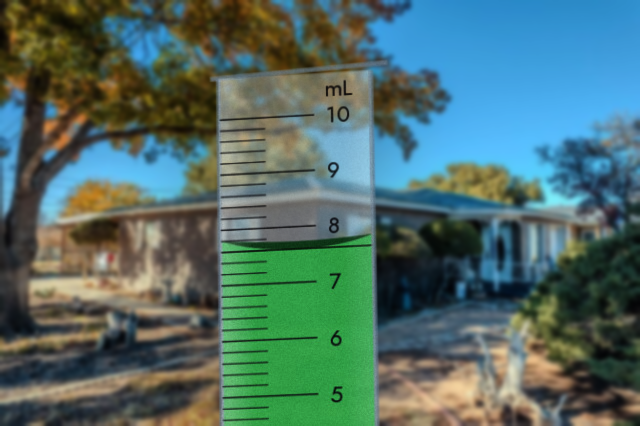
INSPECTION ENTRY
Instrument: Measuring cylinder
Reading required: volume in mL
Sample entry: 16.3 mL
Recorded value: 7.6 mL
